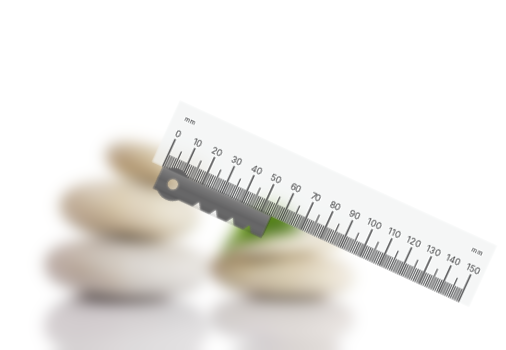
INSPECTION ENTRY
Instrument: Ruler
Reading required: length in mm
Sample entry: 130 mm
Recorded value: 55 mm
